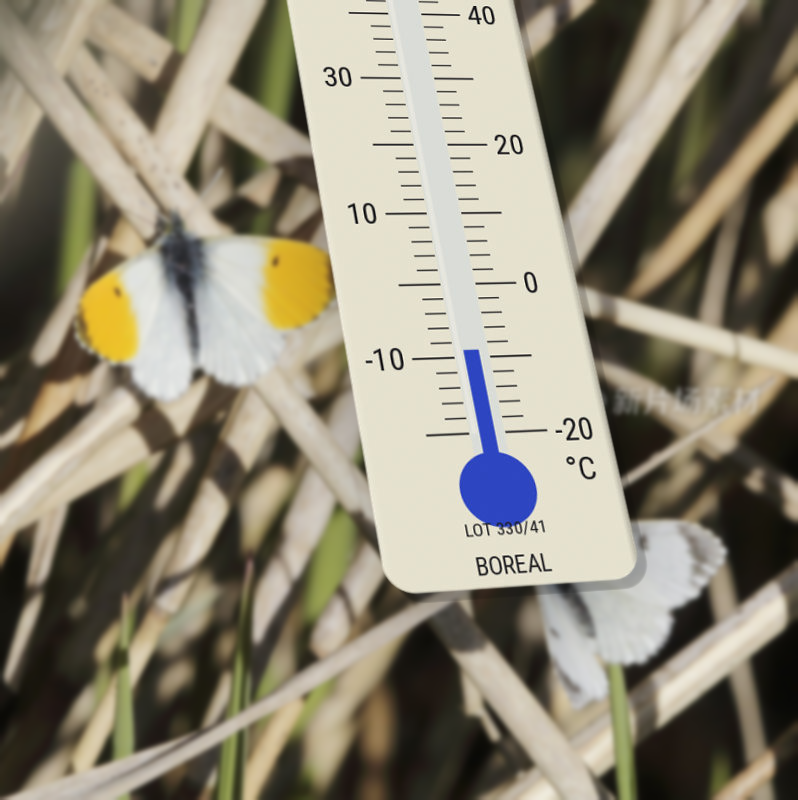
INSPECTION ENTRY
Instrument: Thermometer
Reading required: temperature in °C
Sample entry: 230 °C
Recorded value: -9 °C
